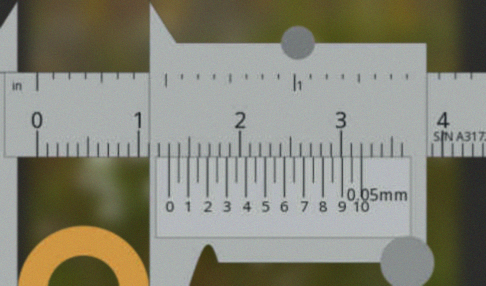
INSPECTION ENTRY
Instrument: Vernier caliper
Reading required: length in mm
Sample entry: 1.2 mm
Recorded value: 13.0 mm
